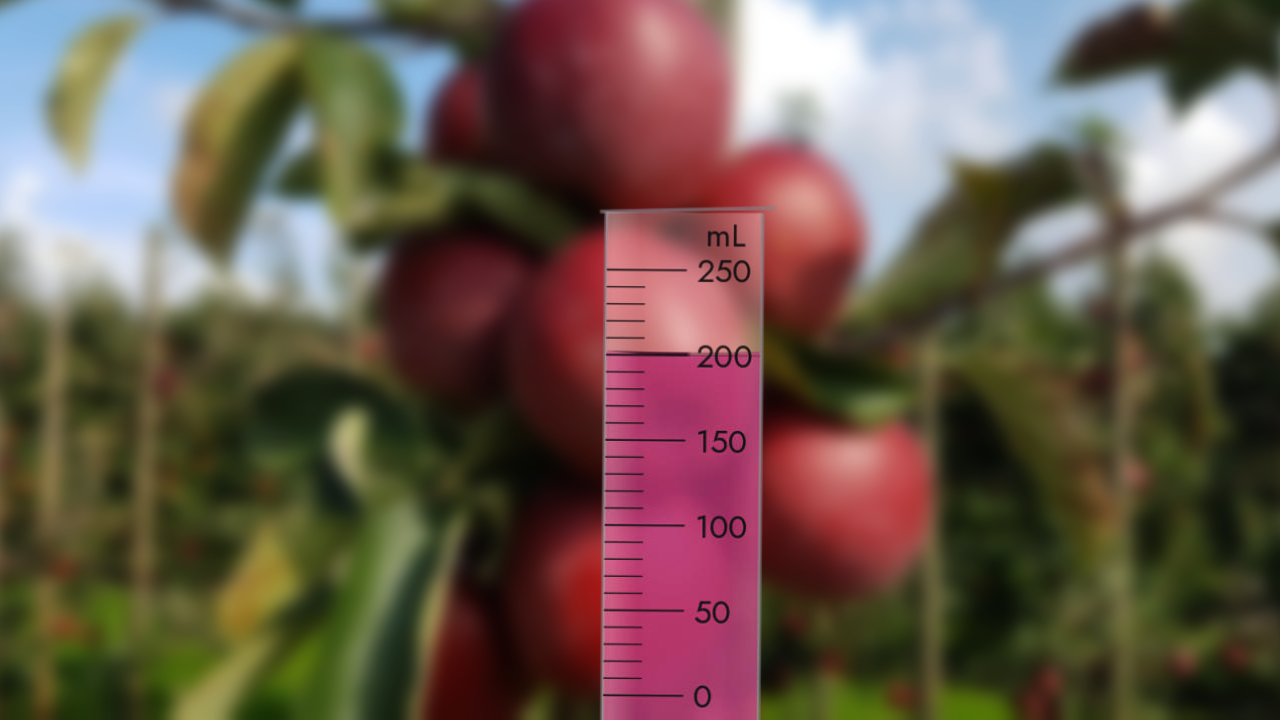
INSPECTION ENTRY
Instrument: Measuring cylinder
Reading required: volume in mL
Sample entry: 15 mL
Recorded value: 200 mL
